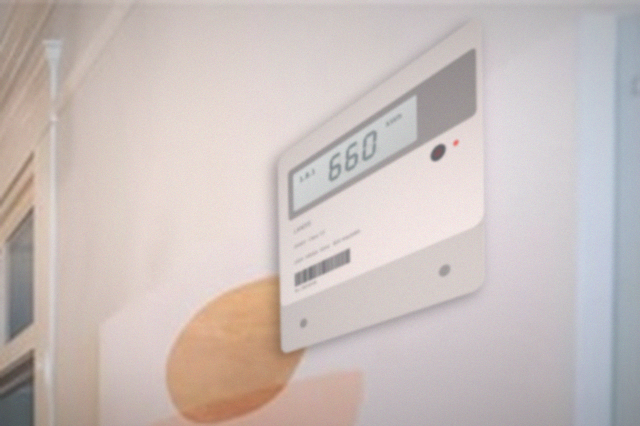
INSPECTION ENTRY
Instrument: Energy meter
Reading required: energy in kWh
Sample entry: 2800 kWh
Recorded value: 660 kWh
